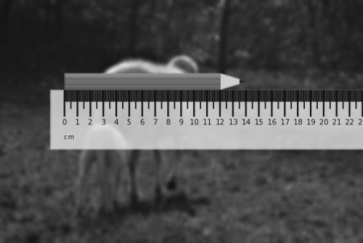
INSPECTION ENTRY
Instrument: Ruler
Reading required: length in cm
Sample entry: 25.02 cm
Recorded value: 14 cm
